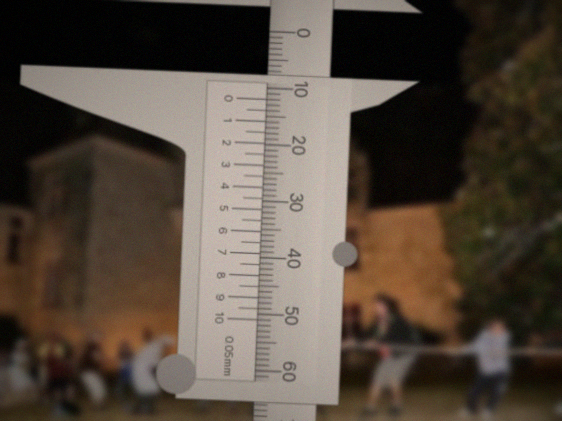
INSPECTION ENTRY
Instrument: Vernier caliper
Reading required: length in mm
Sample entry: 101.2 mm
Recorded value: 12.0 mm
